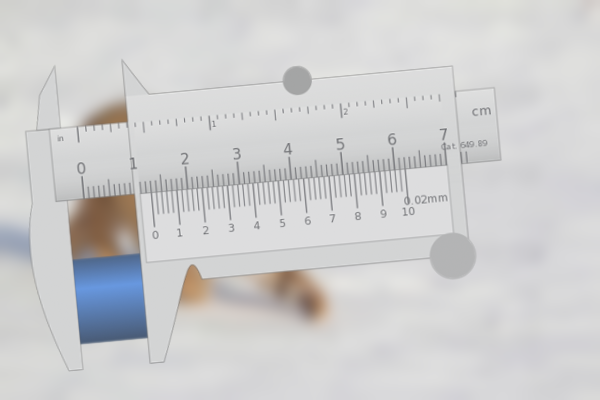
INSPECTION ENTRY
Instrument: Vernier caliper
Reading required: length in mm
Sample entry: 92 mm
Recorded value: 13.0 mm
